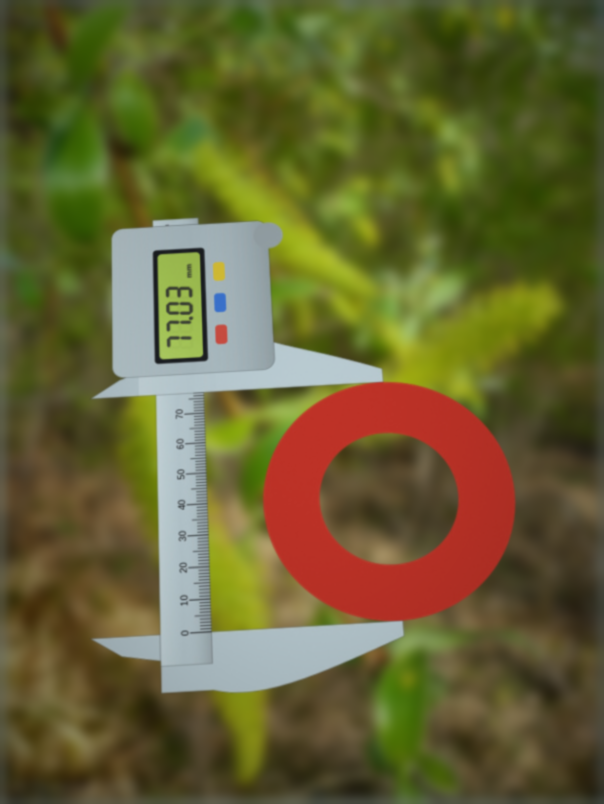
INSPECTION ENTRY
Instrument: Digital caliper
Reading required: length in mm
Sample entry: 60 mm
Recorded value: 77.03 mm
